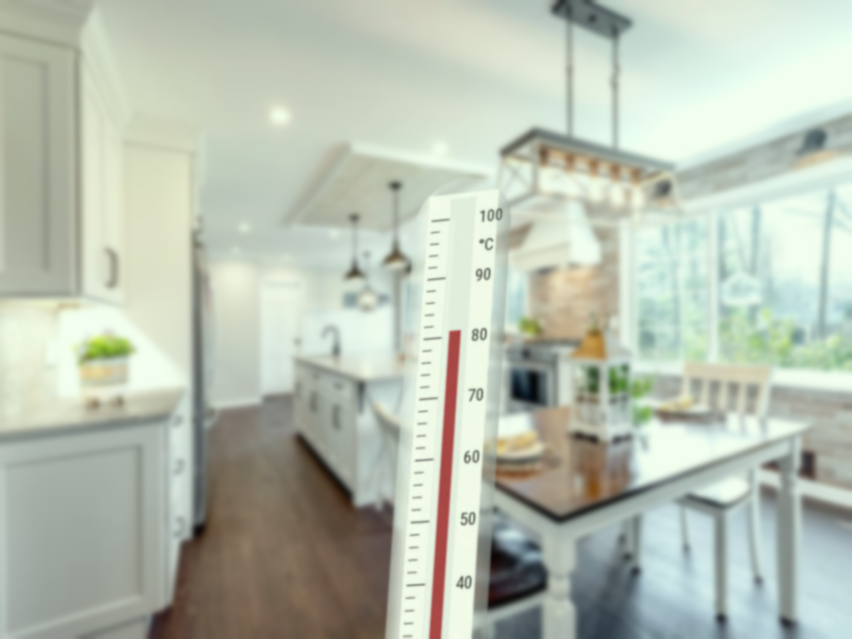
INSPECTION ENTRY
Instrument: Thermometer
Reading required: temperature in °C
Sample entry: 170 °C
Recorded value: 81 °C
